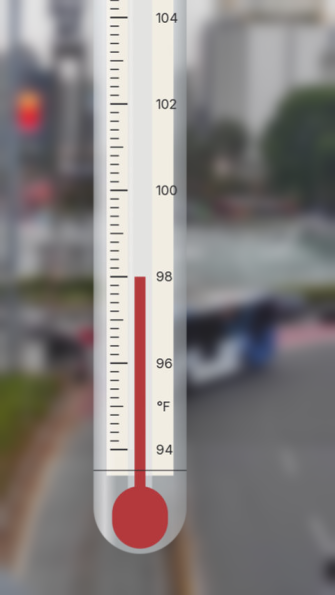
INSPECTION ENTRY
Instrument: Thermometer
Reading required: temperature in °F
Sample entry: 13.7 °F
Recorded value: 98 °F
